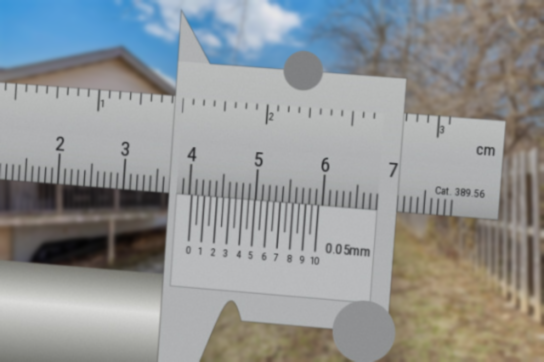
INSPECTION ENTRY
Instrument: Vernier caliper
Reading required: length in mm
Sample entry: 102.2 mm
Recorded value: 40.4 mm
